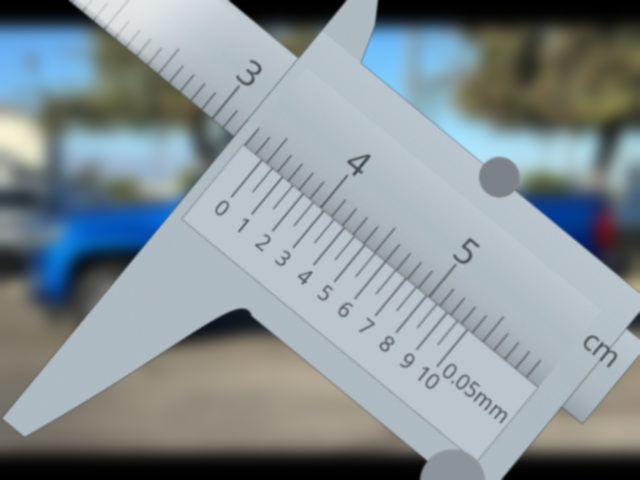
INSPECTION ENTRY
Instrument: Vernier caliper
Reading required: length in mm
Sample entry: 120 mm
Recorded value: 34.6 mm
